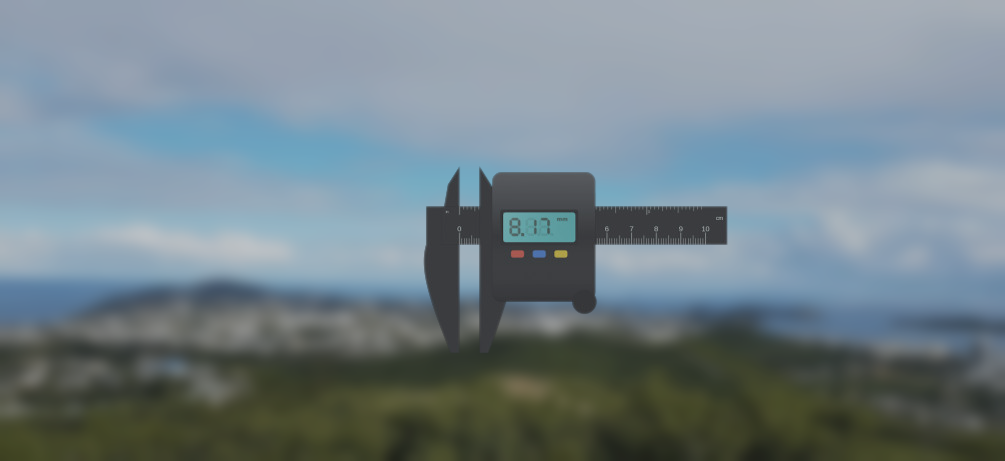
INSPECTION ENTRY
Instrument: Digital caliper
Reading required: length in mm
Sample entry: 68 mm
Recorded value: 8.17 mm
